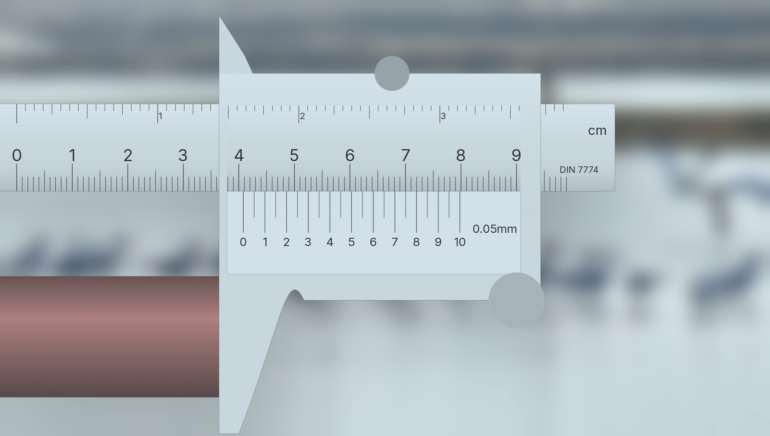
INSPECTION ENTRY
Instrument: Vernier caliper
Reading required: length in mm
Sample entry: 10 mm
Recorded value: 40.8 mm
